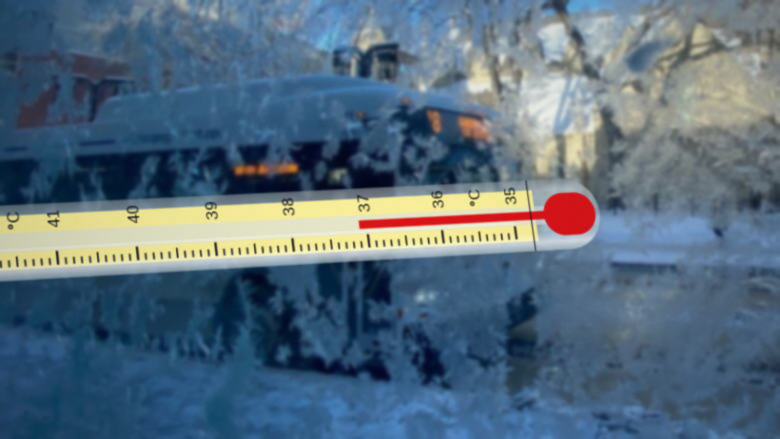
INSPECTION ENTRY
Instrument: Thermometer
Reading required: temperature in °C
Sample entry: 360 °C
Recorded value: 37.1 °C
